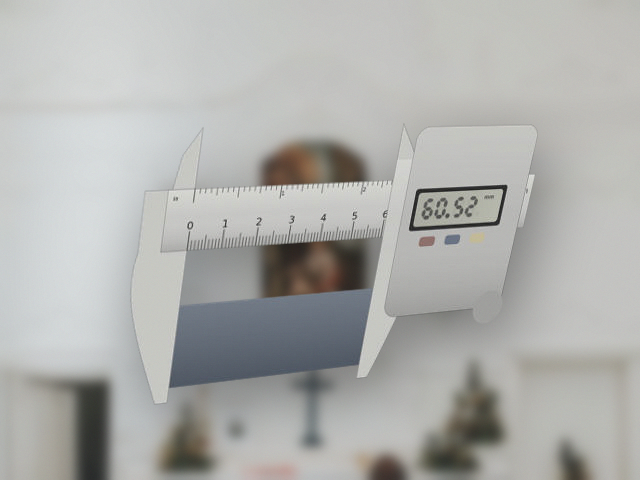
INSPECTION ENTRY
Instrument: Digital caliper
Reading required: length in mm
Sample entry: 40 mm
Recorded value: 60.52 mm
